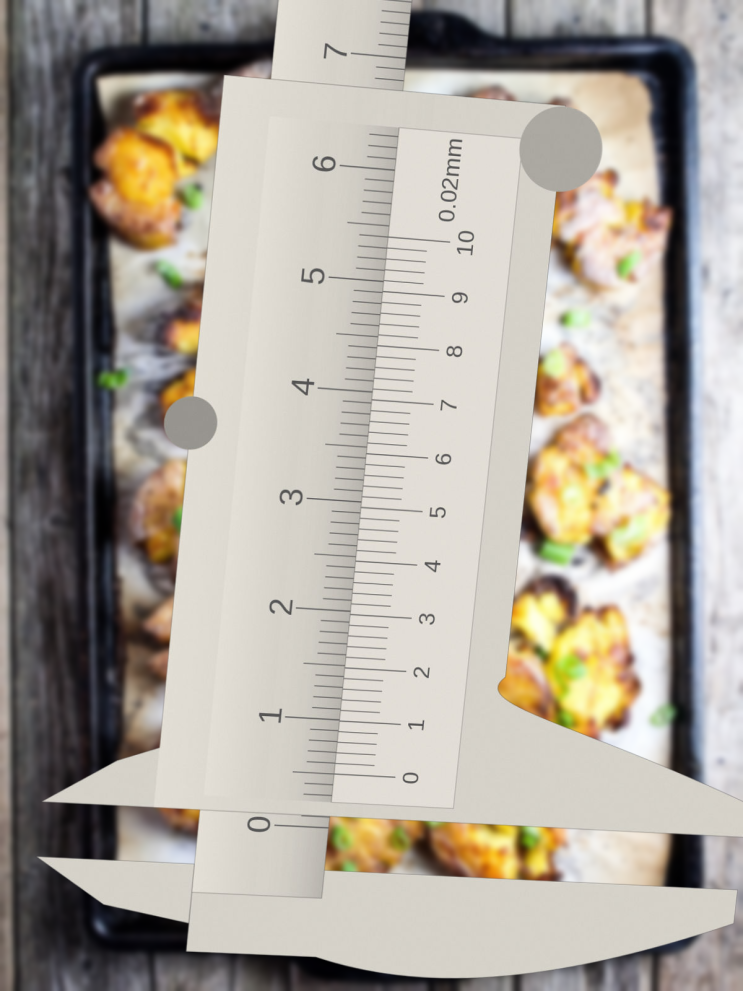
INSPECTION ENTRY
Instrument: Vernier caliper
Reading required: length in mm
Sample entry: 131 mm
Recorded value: 5.0 mm
